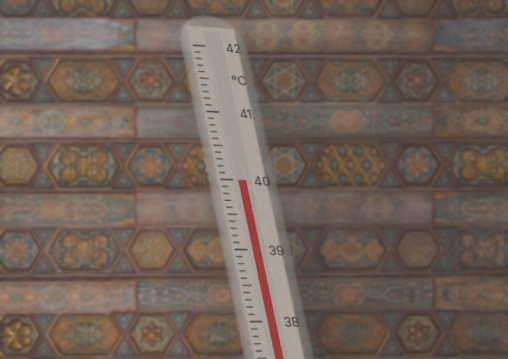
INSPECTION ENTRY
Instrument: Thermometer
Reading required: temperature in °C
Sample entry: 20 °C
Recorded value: 40 °C
